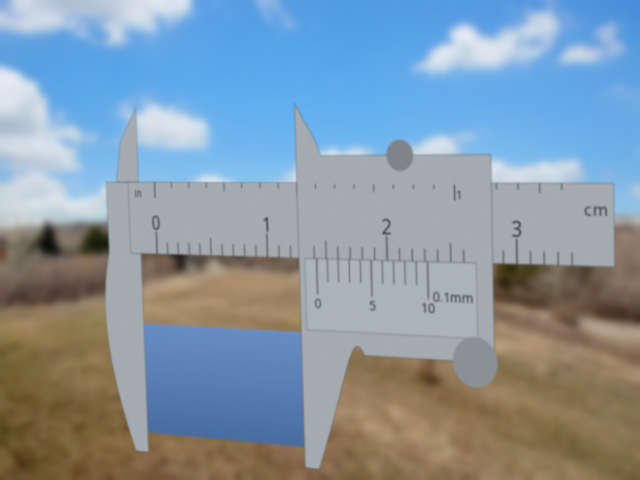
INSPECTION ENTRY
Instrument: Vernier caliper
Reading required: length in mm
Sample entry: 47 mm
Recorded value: 14.2 mm
